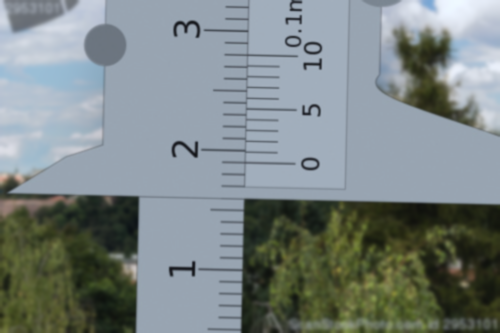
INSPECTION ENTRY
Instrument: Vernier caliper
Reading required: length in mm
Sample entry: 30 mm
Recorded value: 19.0 mm
